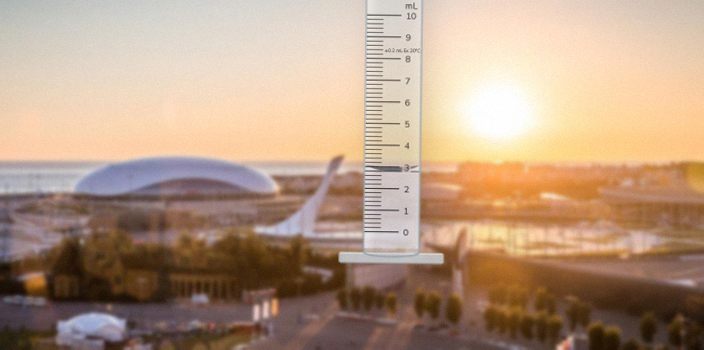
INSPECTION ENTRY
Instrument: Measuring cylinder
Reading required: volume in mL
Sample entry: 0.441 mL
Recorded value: 2.8 mL
